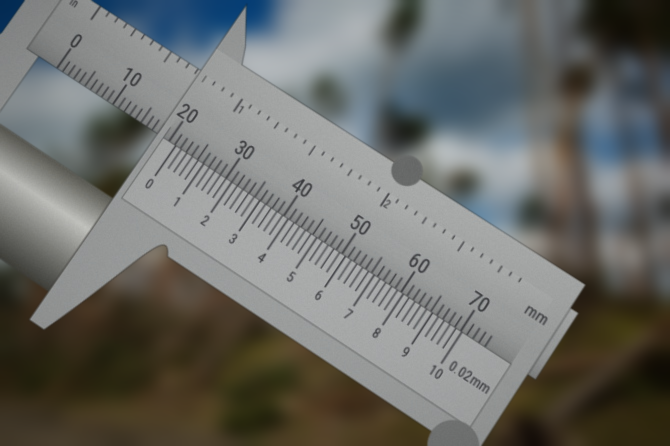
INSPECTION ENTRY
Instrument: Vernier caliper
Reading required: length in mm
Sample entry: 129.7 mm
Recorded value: 21.2 mm
